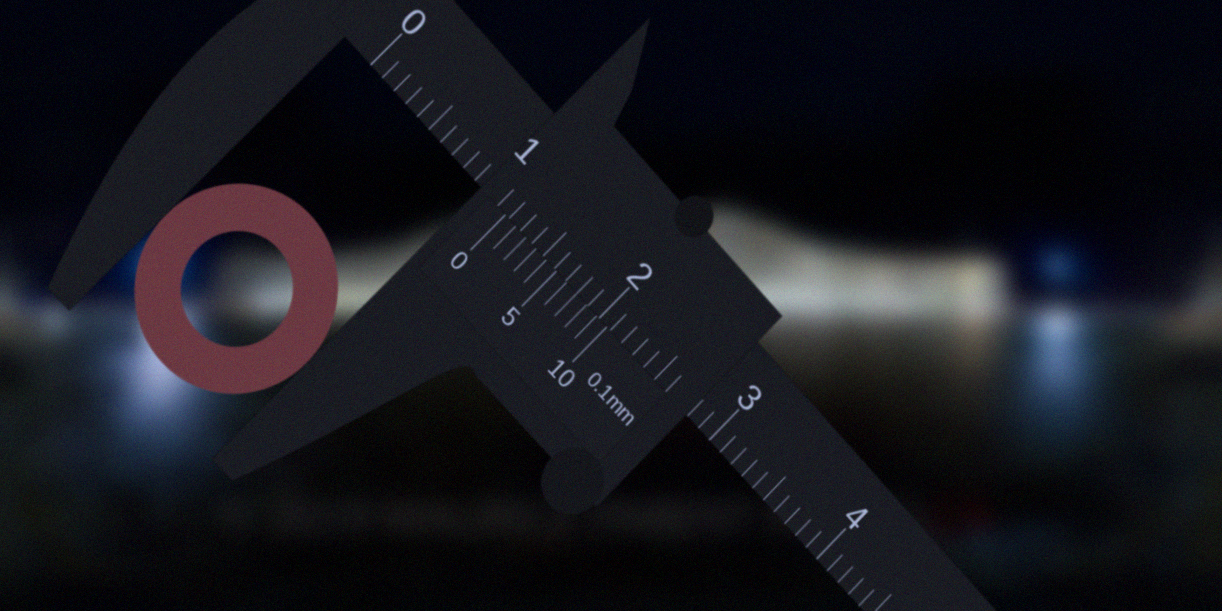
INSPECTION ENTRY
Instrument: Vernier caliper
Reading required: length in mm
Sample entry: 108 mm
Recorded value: 11.7 mm
